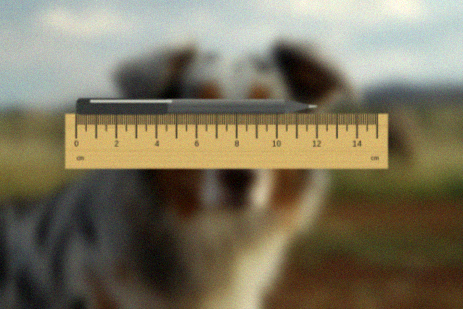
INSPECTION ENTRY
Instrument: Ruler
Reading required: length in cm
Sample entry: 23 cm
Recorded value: 12 cm
